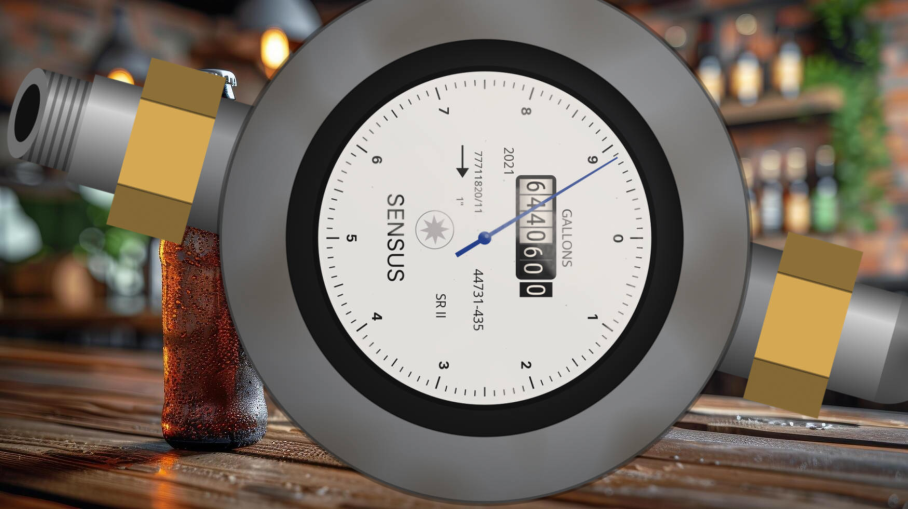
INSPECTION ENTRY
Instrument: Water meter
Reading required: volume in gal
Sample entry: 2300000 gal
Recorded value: 6440599.1 gal
